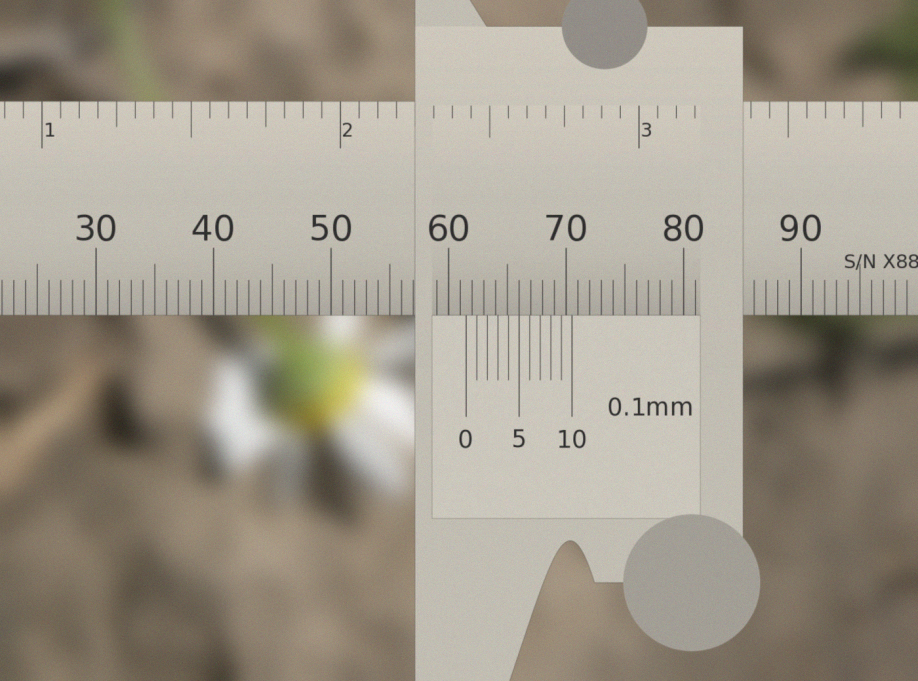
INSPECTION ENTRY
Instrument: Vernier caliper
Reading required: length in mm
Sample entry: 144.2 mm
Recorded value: 61.5 mm
